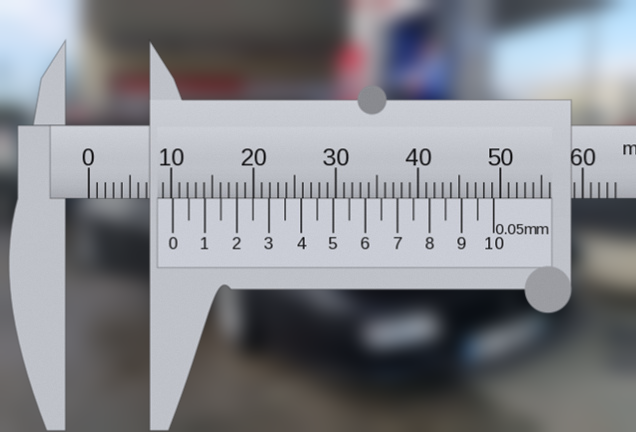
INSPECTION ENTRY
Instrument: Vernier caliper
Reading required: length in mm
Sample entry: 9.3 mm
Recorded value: 10.2 mm
